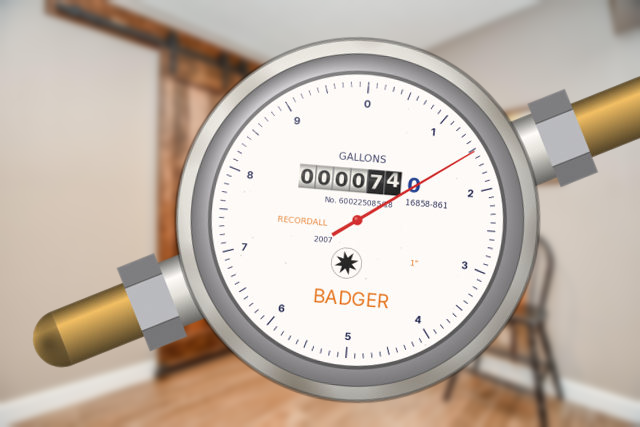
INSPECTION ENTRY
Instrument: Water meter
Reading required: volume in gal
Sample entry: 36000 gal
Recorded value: 741.5 gal
